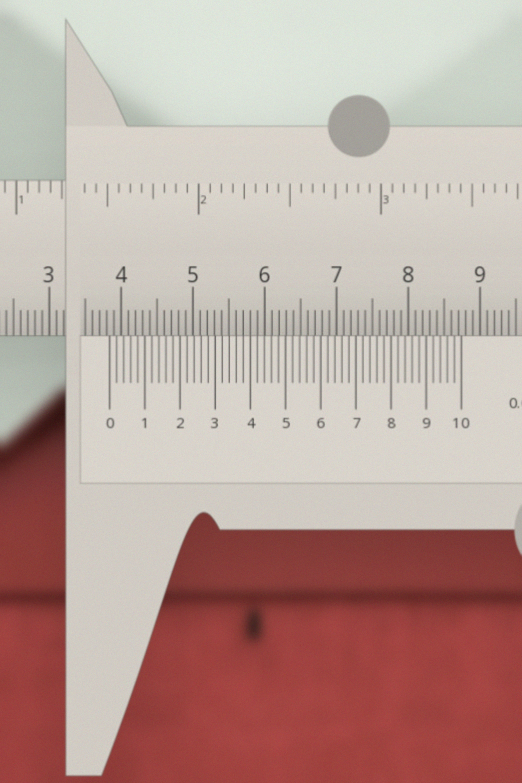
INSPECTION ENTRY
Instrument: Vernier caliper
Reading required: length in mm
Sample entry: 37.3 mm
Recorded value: 38.4 mm
